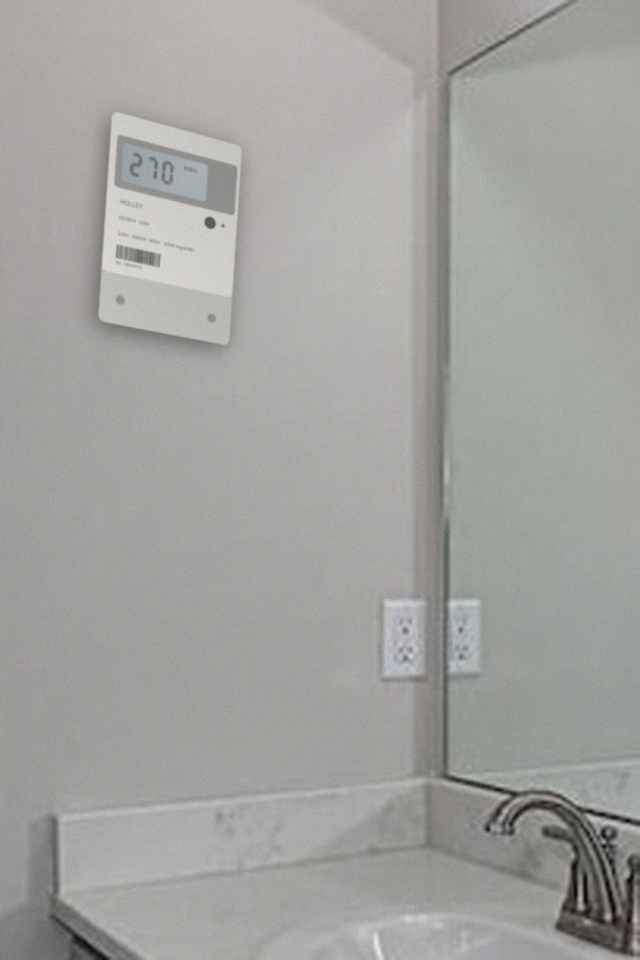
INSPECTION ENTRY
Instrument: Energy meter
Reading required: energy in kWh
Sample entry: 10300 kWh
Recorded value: 270 kWh
